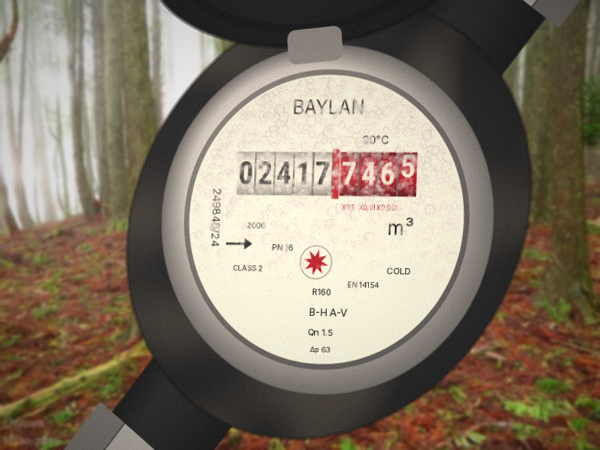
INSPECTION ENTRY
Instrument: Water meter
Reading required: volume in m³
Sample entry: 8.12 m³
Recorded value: 2417.7465 m³
